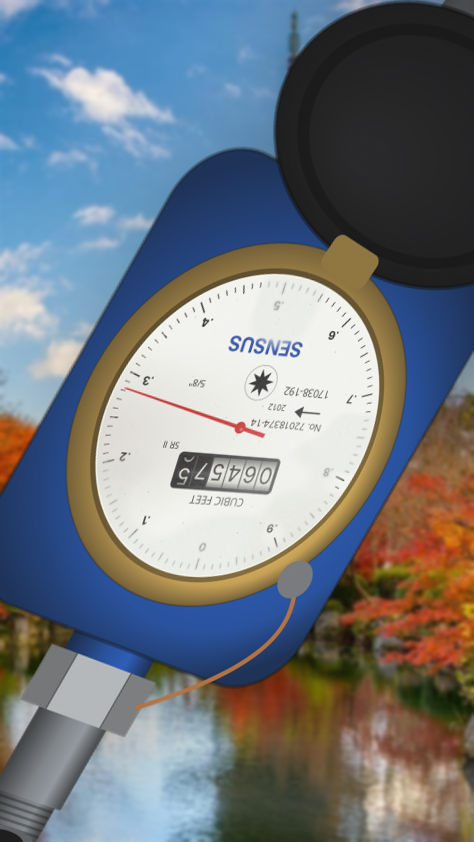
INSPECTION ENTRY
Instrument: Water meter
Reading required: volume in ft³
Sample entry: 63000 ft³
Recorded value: 64575.28 ft³
